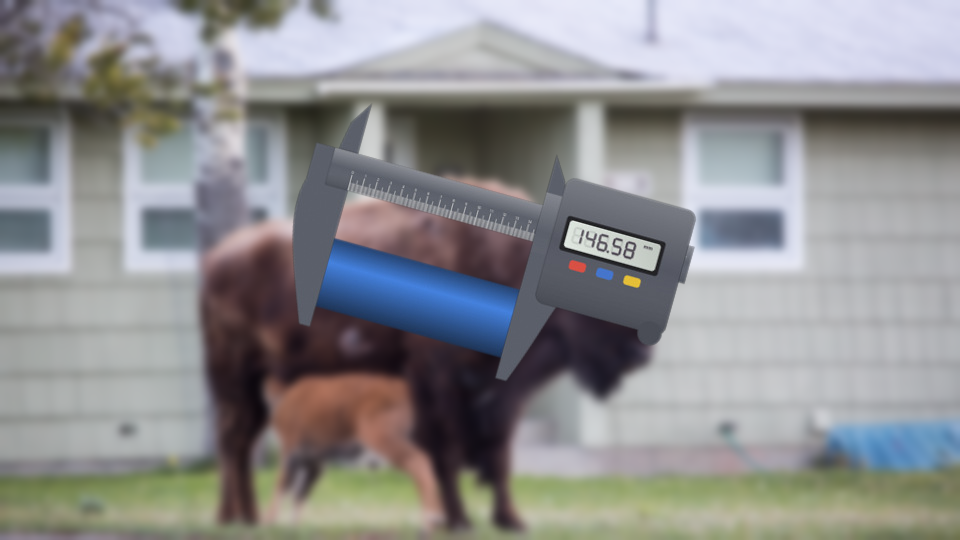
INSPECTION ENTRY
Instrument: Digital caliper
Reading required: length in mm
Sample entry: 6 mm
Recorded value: 146.58 mm
